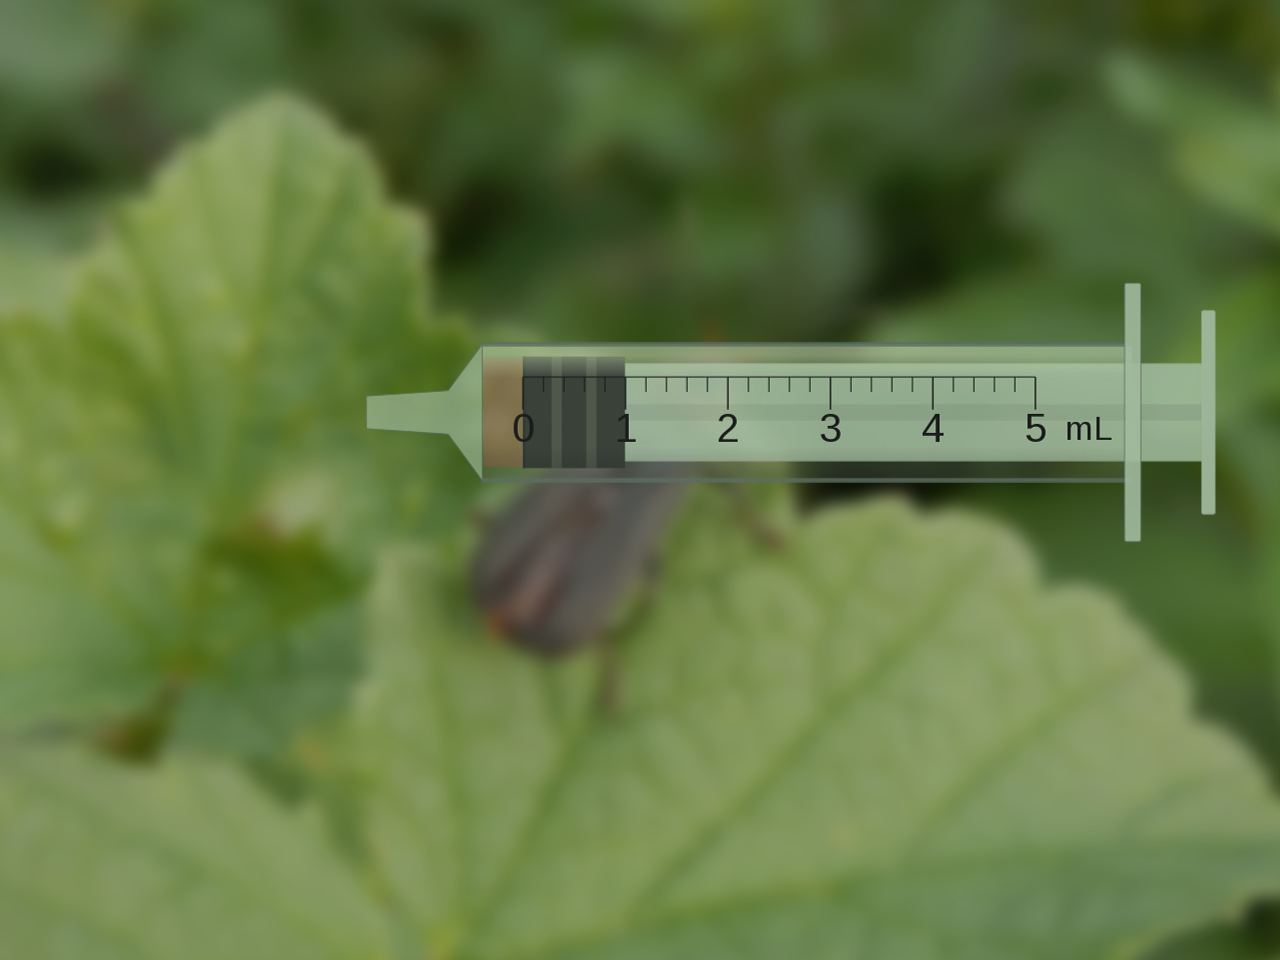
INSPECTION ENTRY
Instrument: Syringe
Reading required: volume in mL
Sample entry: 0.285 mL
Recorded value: 0 mL
